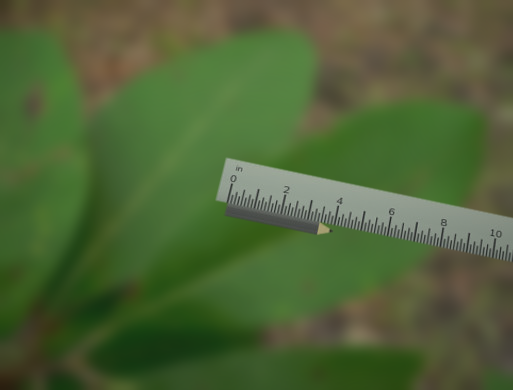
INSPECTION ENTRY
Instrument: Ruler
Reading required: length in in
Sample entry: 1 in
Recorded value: 4 in
